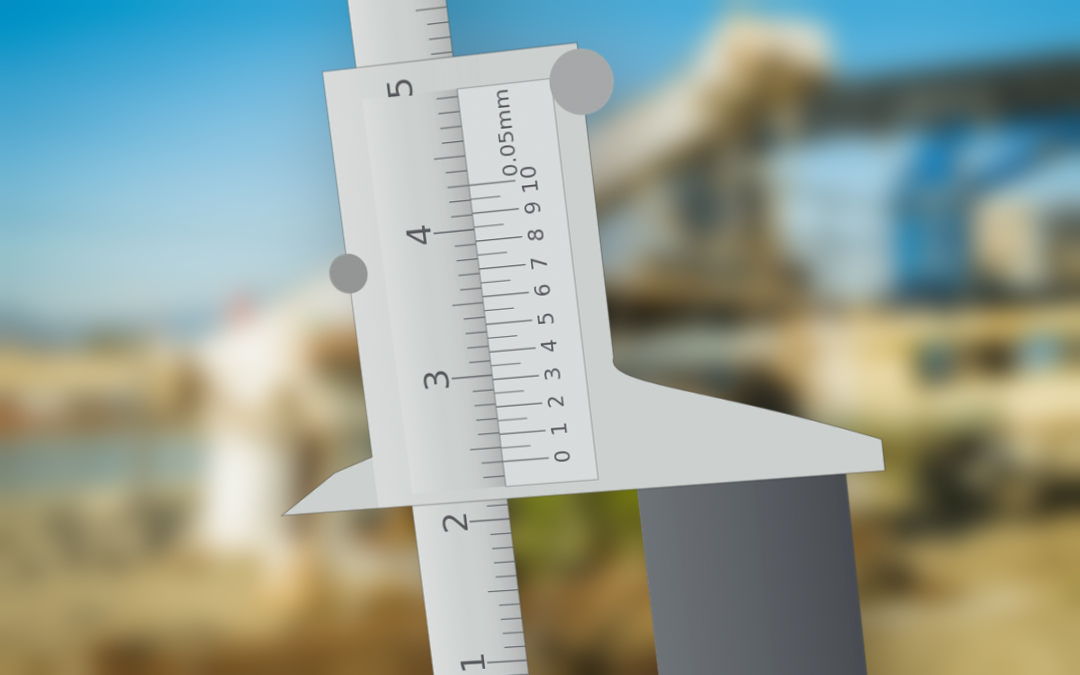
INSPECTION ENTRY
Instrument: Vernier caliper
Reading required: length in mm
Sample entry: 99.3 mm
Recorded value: 24.0 mm
